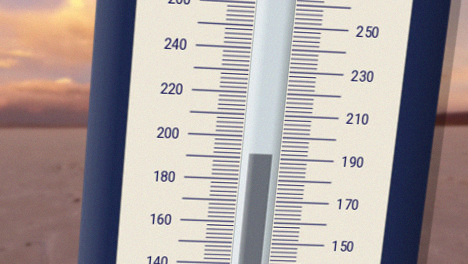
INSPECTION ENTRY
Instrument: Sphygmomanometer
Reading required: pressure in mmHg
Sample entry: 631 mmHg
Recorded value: 192 mmHg
